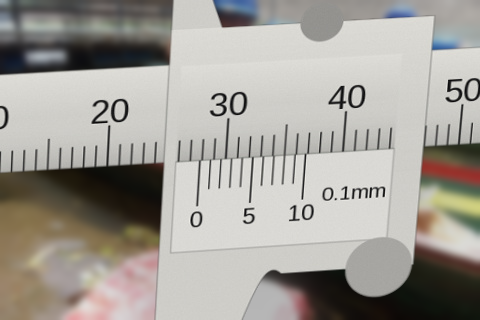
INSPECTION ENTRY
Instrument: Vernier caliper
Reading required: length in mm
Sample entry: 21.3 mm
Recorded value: 27.8 mm
